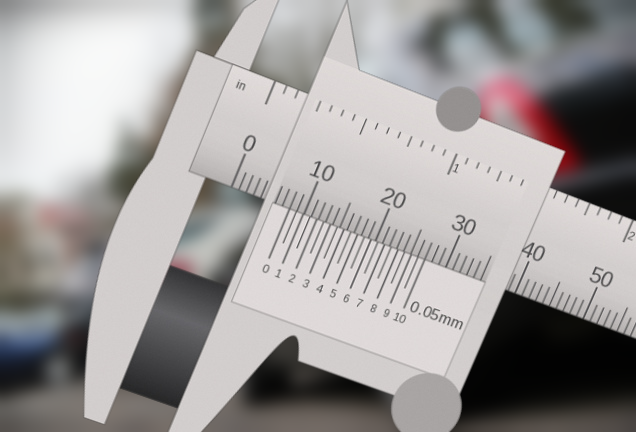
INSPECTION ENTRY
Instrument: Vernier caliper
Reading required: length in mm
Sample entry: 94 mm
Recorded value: 8.0 mm
